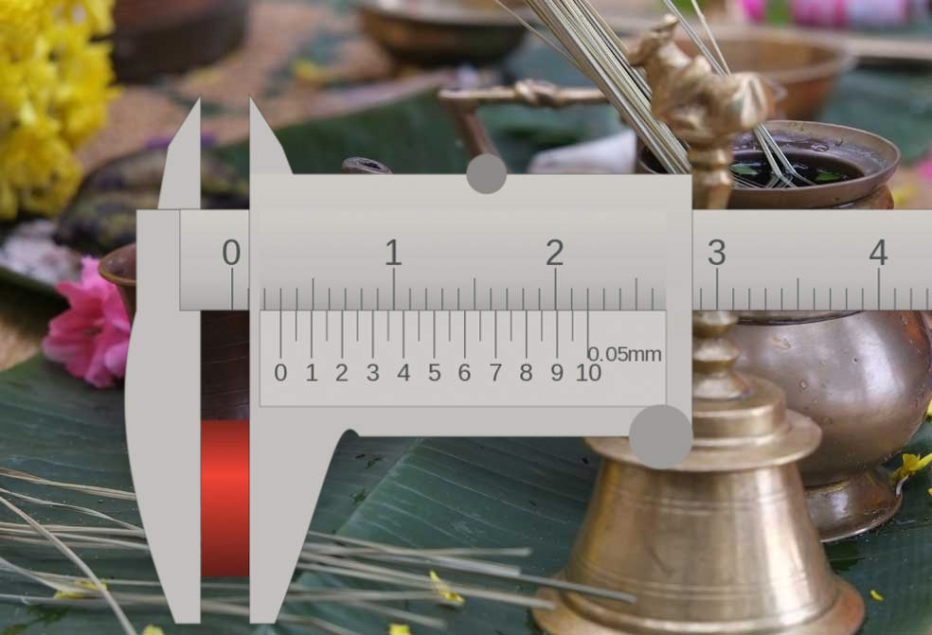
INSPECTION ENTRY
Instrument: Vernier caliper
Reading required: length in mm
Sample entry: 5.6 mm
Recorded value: 3.0 mm
